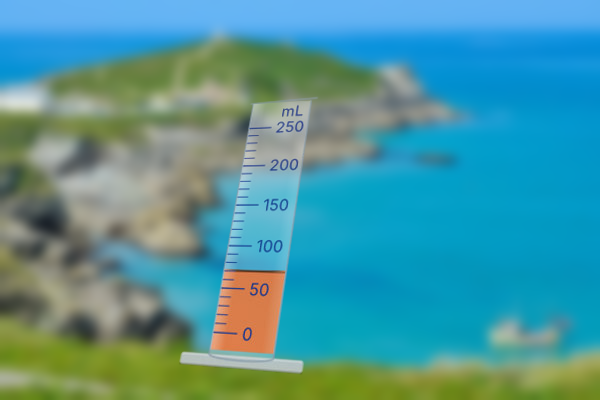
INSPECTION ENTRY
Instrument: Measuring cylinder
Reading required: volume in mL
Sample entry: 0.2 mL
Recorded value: 70 mL
